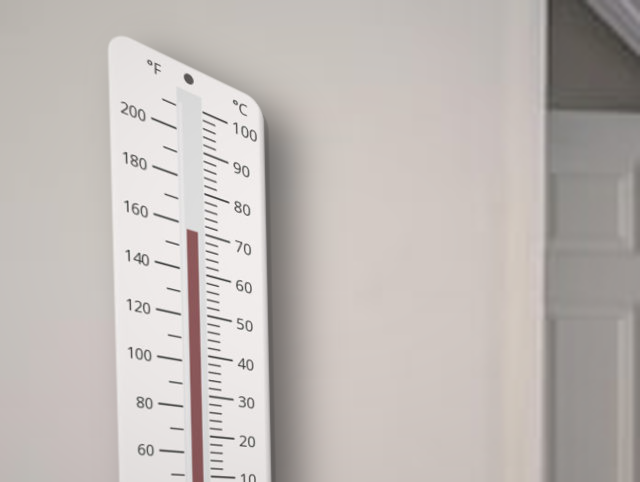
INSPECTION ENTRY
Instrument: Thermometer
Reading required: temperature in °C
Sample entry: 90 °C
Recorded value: 70 °C
